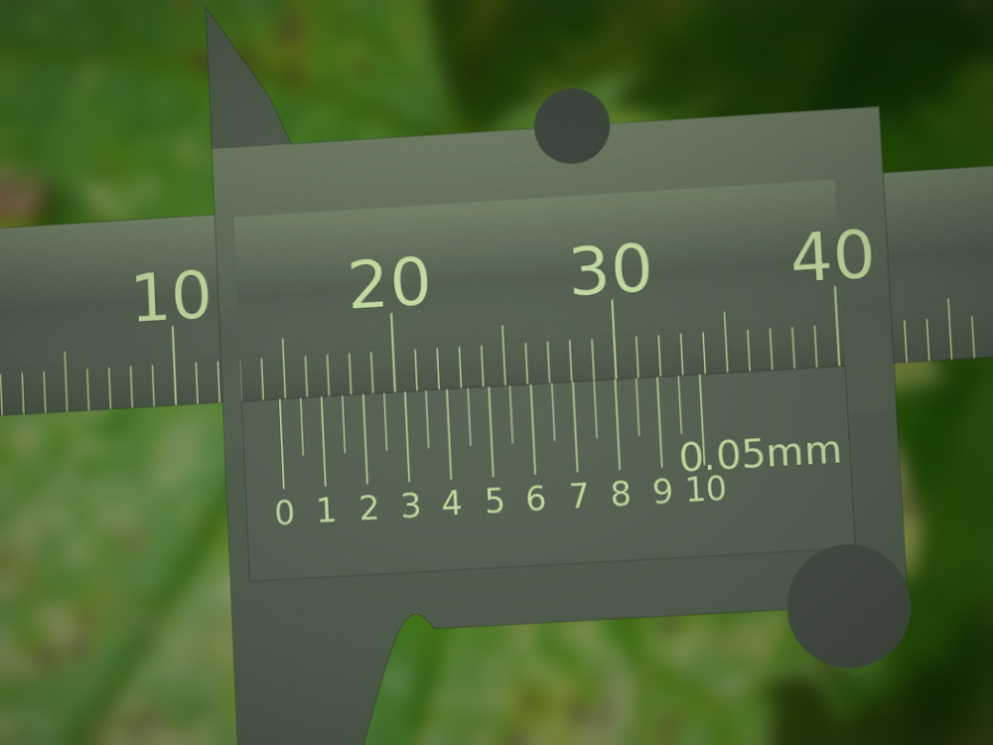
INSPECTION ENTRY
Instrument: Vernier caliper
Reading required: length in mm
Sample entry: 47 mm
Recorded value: 14.75 mm
